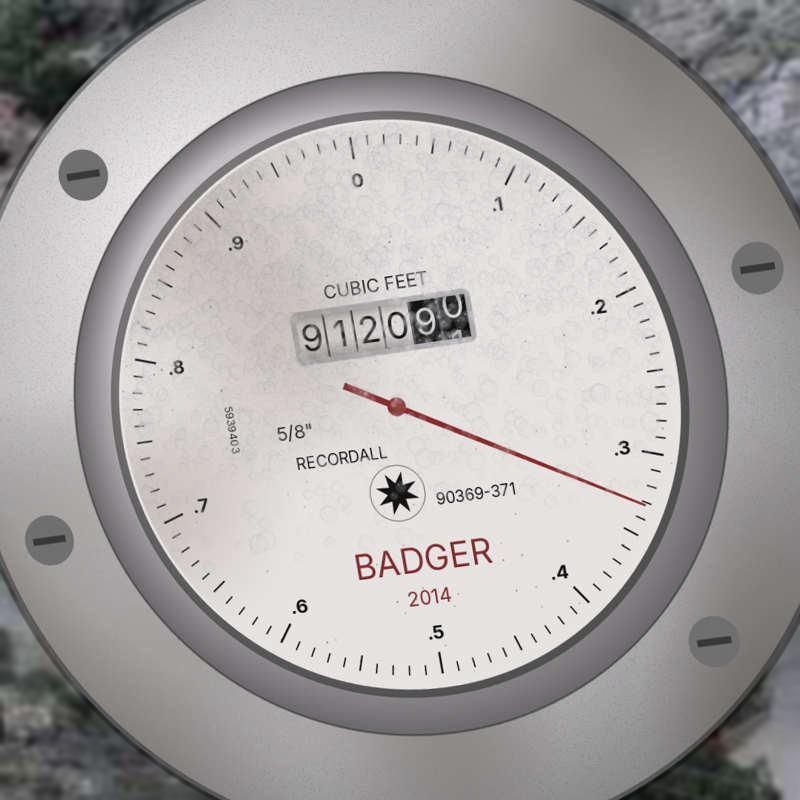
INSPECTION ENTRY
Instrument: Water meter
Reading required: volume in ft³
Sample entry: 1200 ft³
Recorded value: 912090.33 ft³
